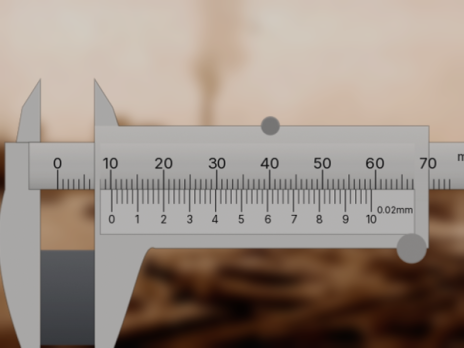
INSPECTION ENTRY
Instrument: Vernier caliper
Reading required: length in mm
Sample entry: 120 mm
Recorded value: 10.2 mm
